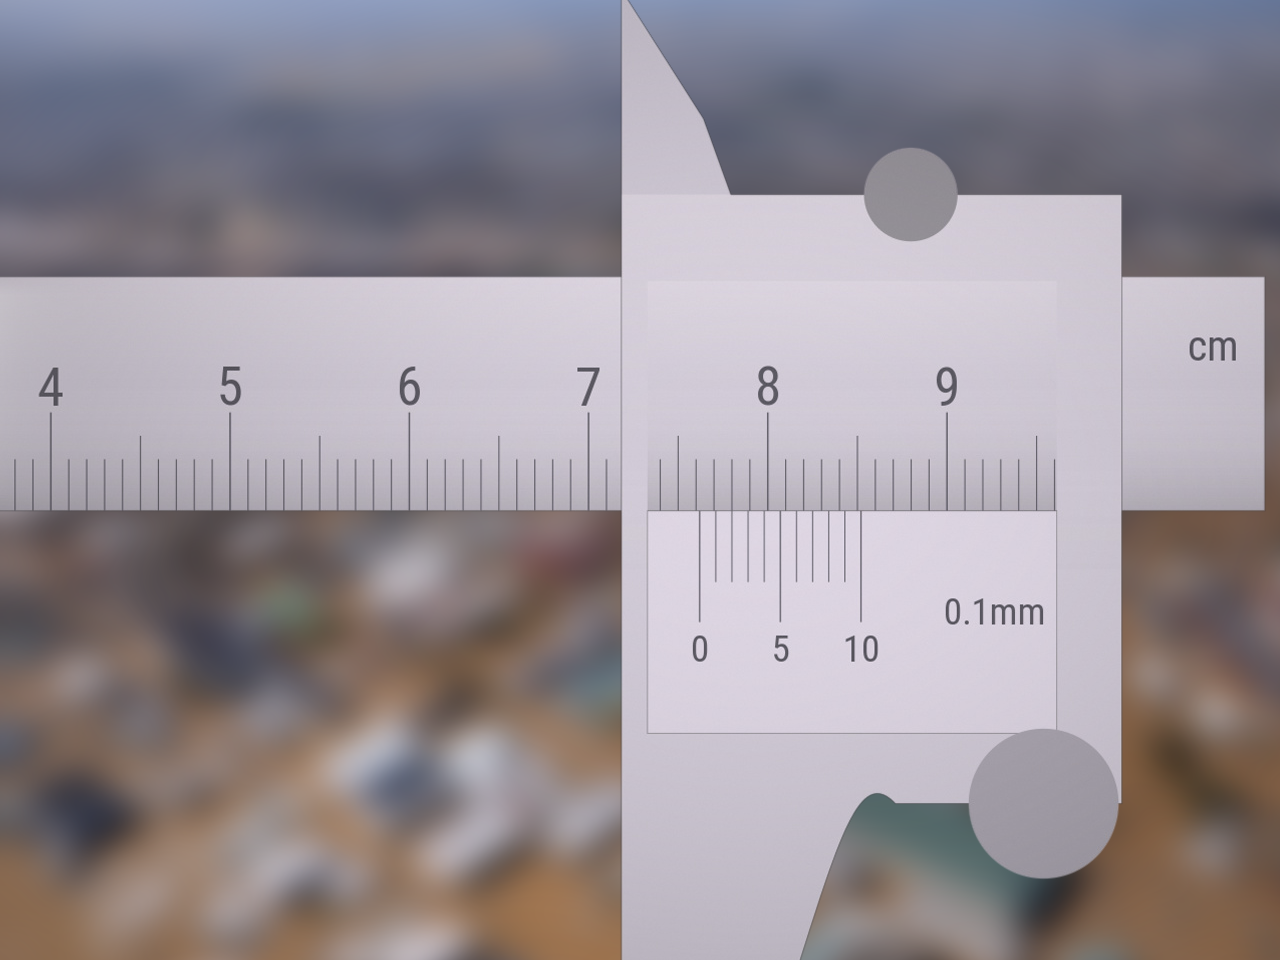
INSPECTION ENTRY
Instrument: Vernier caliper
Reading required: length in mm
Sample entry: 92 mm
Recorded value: 76.2 mm
